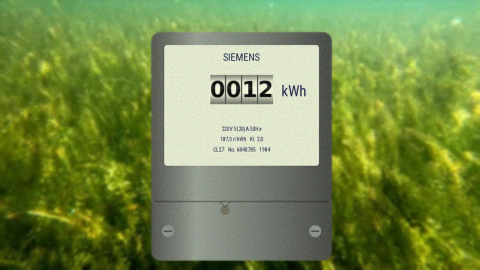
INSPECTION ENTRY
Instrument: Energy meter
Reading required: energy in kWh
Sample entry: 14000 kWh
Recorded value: 12 kWh
